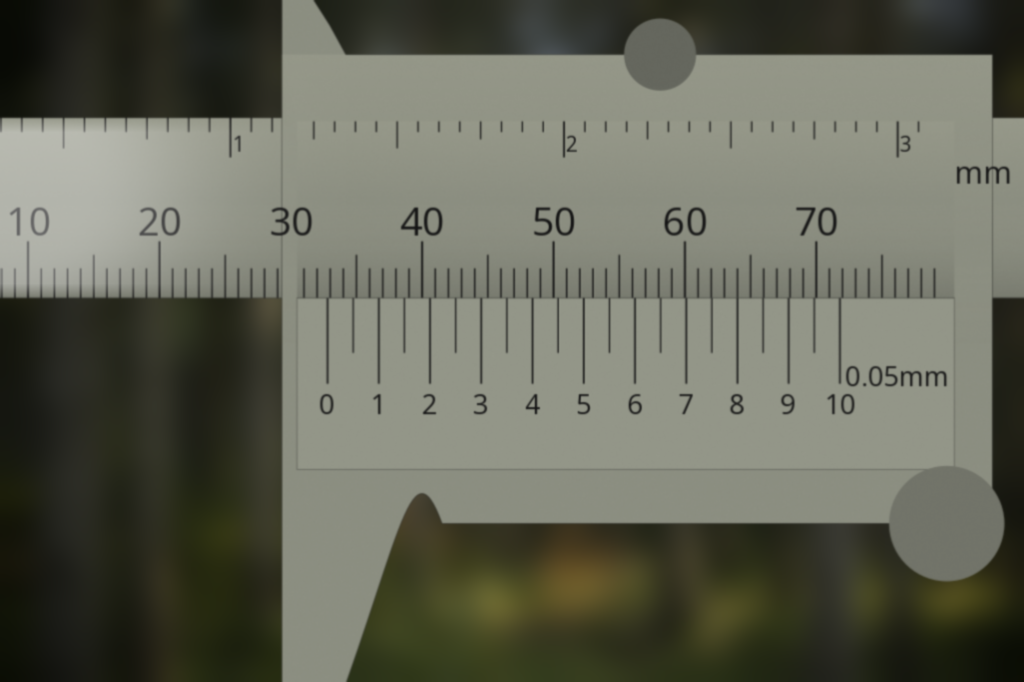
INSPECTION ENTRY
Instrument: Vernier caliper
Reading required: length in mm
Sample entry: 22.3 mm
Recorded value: 32.8 mm
